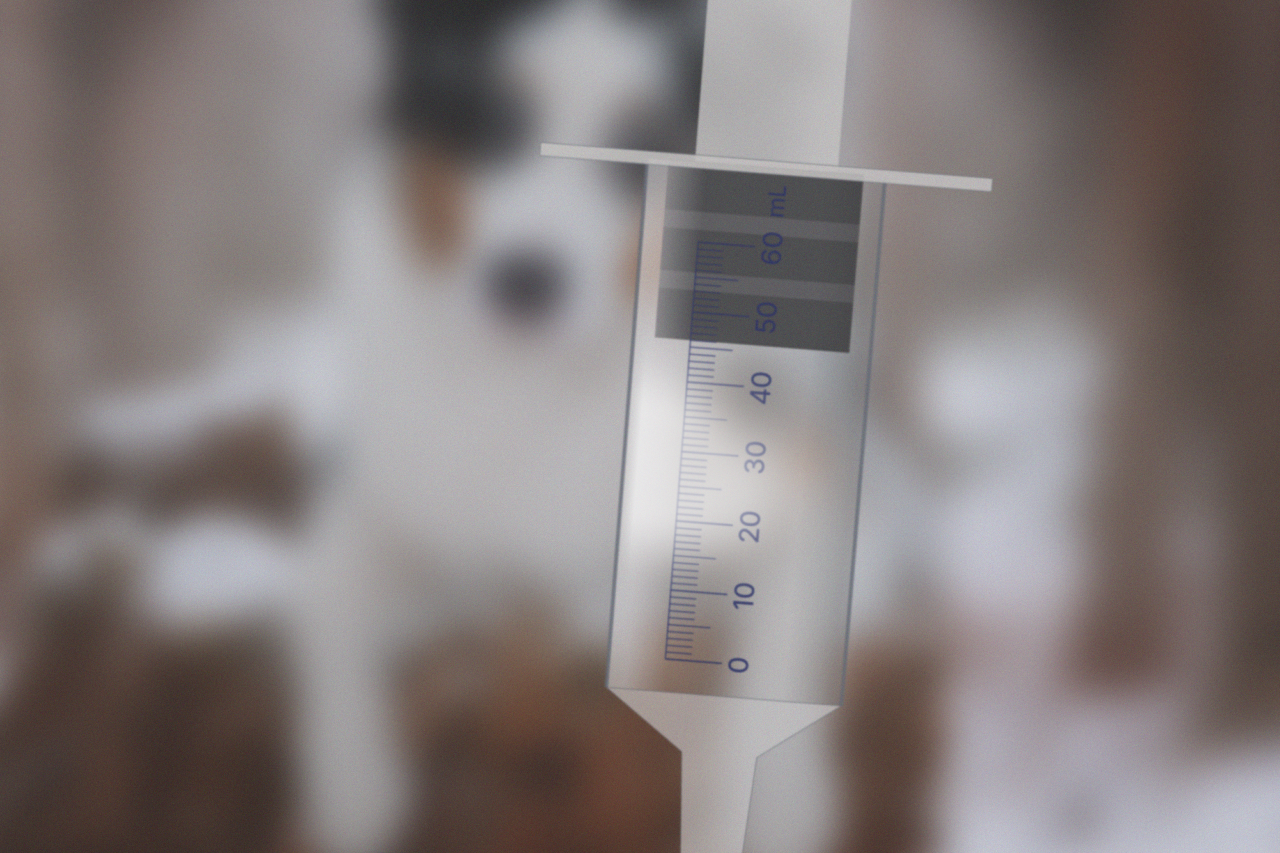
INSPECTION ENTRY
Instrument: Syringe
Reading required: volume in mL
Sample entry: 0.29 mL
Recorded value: 46 mL
